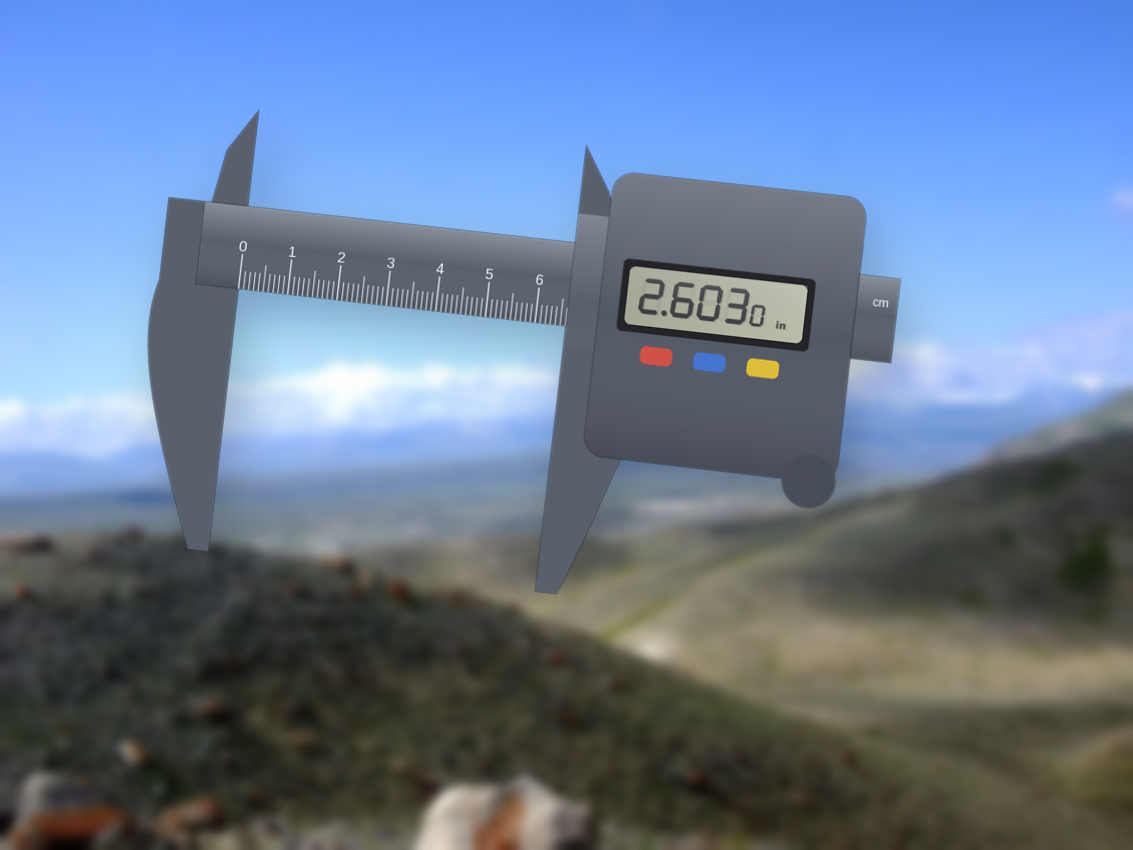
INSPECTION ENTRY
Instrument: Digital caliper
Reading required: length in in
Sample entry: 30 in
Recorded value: 2.6030 in
